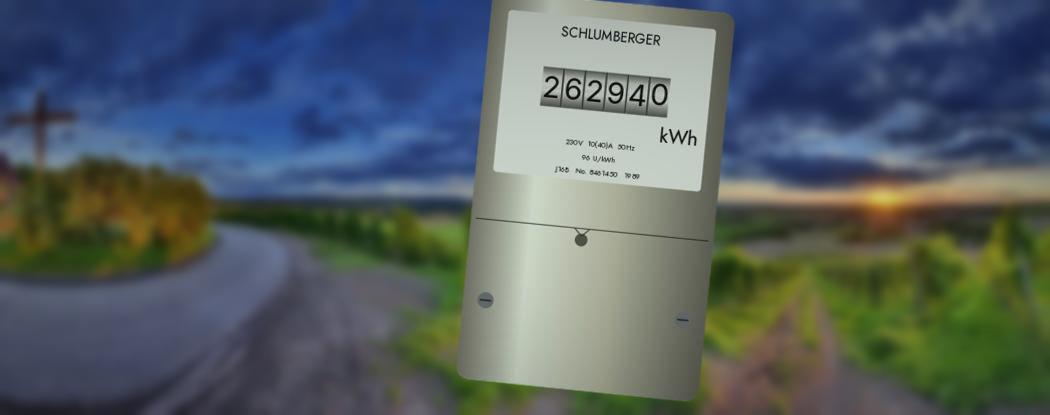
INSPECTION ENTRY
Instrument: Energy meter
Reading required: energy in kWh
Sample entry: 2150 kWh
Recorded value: 262940 kWh
